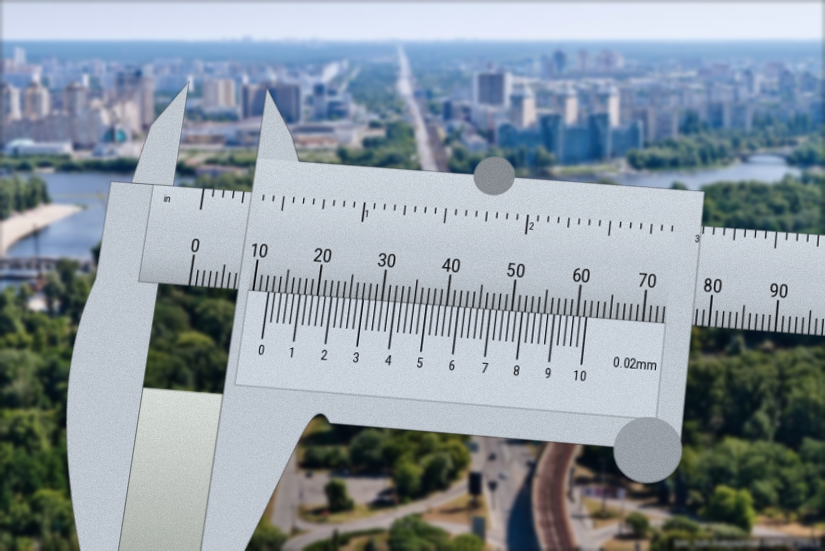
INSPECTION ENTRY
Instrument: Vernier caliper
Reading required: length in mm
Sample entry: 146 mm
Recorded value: 12.4 mm
